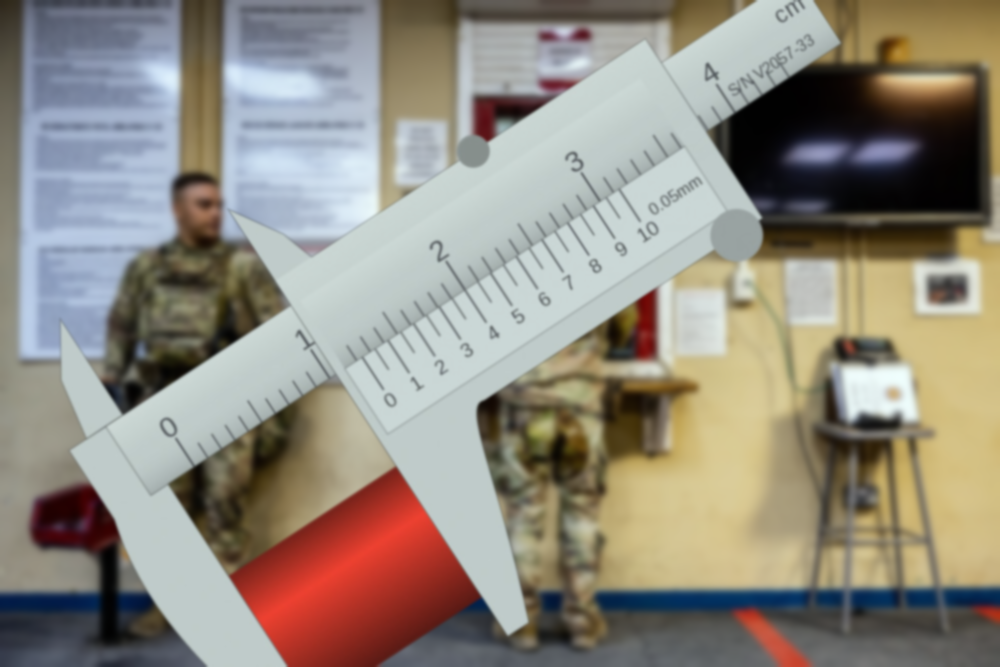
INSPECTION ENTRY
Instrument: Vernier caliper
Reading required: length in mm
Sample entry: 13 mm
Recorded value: 12.4 mm
